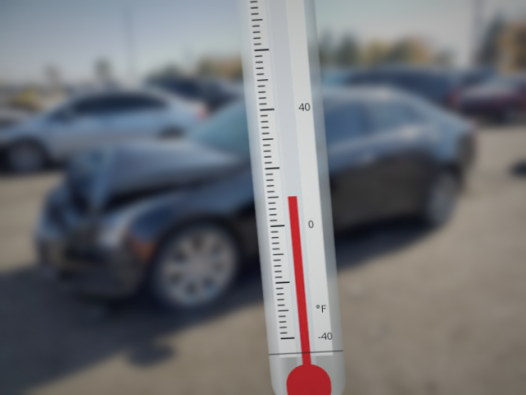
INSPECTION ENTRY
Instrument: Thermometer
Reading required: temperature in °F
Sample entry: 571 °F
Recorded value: 10 °F
